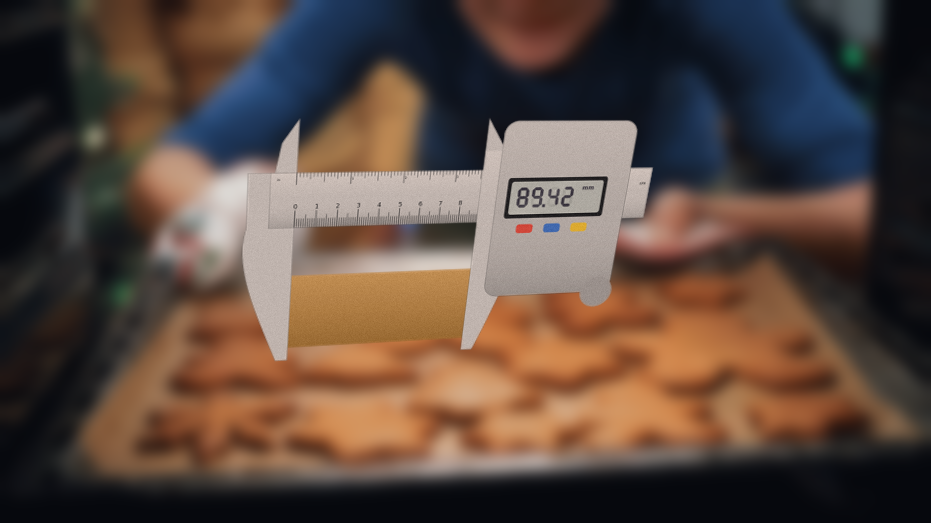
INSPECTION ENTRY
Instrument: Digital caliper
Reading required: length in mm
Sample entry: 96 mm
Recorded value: 89.42 mm
